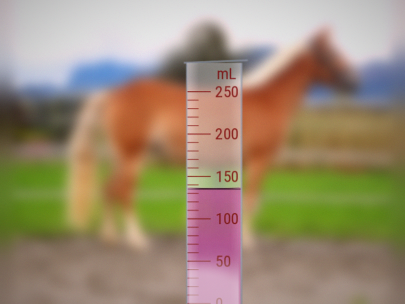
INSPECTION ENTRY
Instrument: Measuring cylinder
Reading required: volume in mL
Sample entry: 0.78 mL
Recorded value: 135 mL
